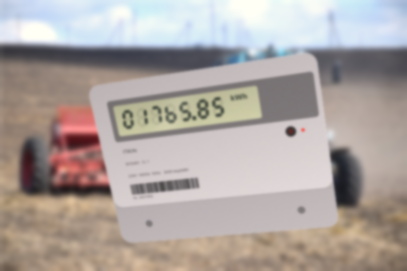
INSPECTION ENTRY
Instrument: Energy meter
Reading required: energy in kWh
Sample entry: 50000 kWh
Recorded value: 1765.85 kWh
